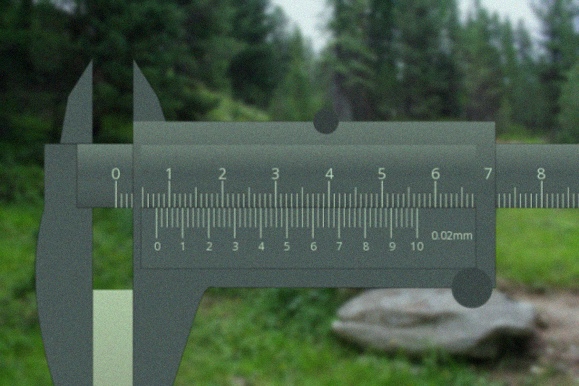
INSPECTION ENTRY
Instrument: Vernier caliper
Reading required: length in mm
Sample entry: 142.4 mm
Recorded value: 7.6 mm
